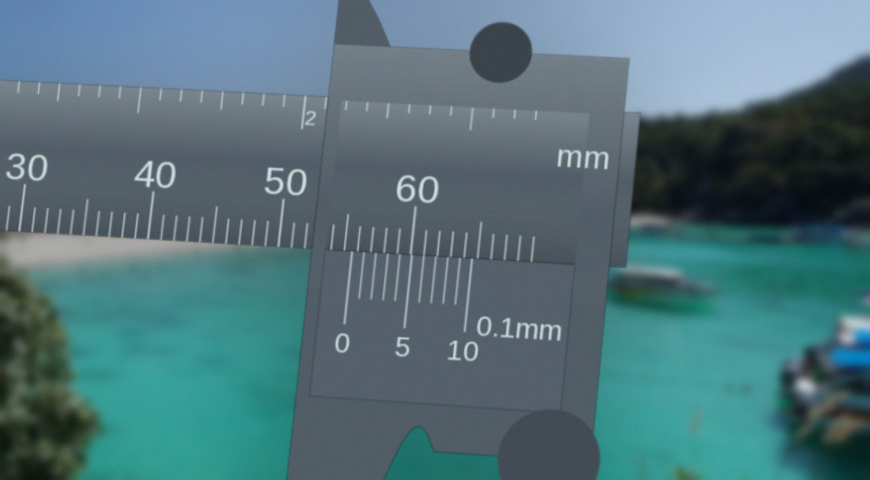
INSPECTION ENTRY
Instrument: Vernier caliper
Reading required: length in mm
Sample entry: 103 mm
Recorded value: 55.6 mm
